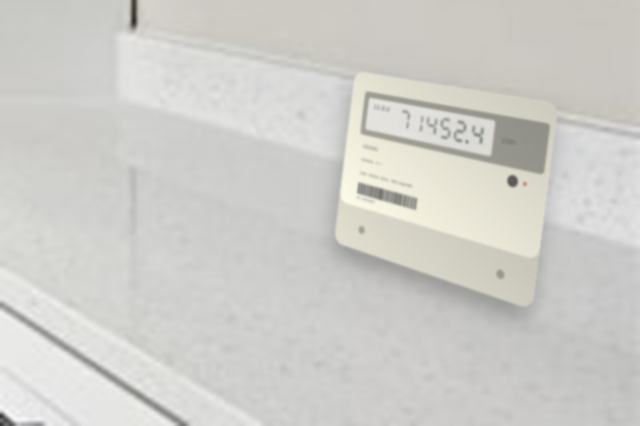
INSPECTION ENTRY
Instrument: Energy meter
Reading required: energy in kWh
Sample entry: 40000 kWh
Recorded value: 71452.4 kWh
